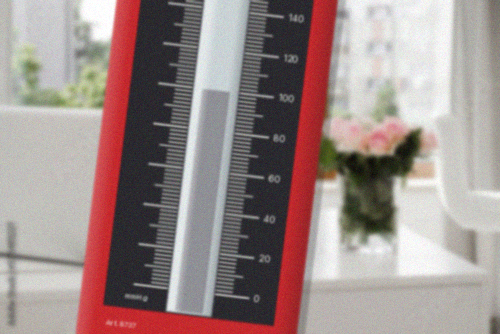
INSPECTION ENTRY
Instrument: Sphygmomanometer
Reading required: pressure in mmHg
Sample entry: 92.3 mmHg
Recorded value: 100 mmHg
